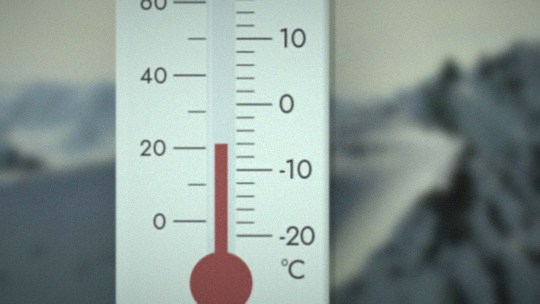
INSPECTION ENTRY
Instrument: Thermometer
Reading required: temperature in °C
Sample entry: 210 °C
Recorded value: -6 °C
